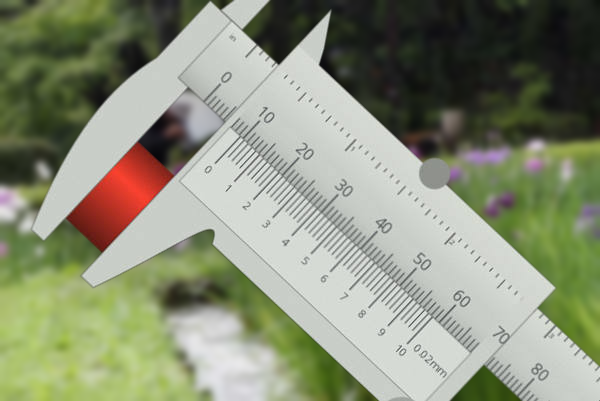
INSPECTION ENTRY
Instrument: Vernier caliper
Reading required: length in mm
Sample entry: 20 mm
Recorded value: 9.4 mm
